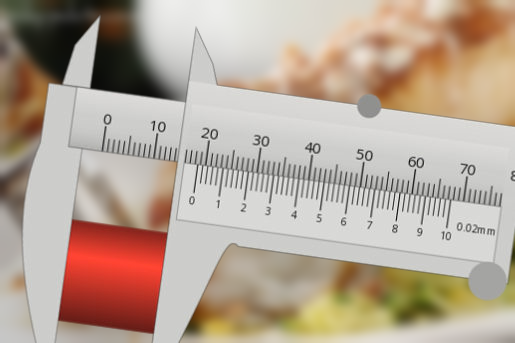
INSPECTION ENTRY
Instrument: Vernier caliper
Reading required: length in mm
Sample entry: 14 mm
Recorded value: 18.5 mm
